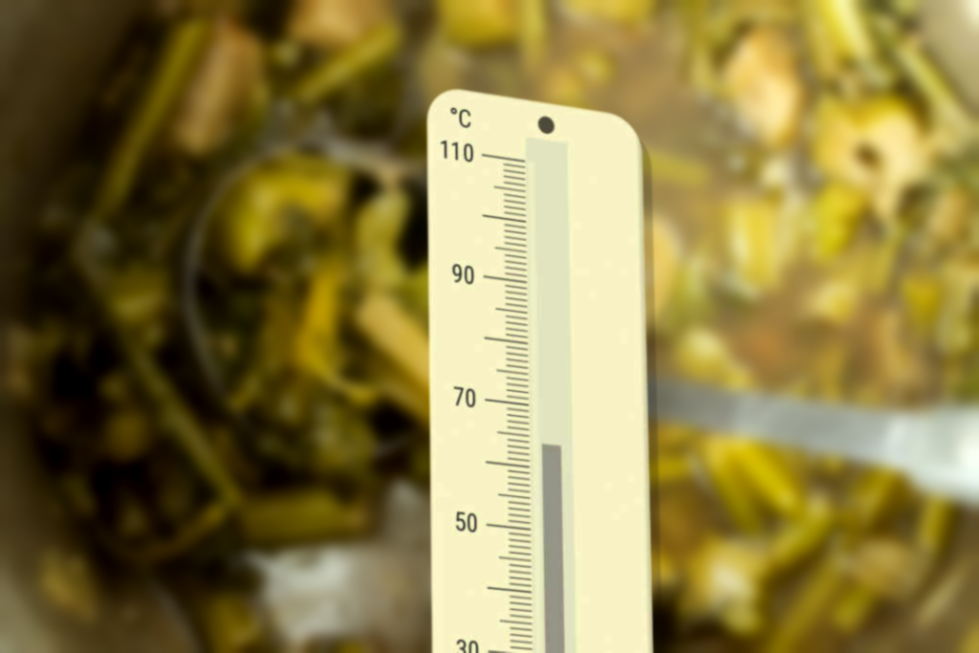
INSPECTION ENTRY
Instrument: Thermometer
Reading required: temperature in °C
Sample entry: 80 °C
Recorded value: 64 °C
